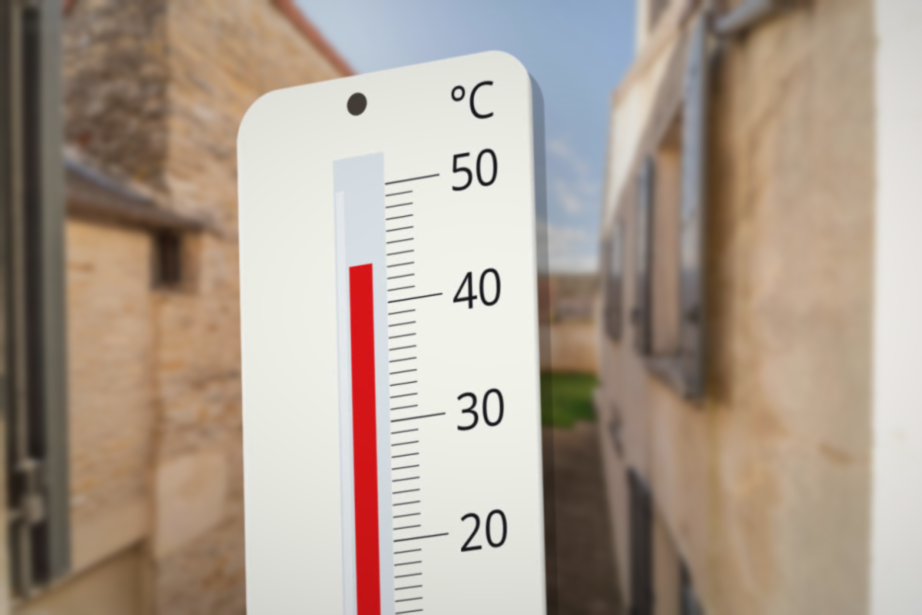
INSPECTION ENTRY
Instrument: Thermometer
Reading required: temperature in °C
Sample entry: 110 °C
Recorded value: 43.5 °C
